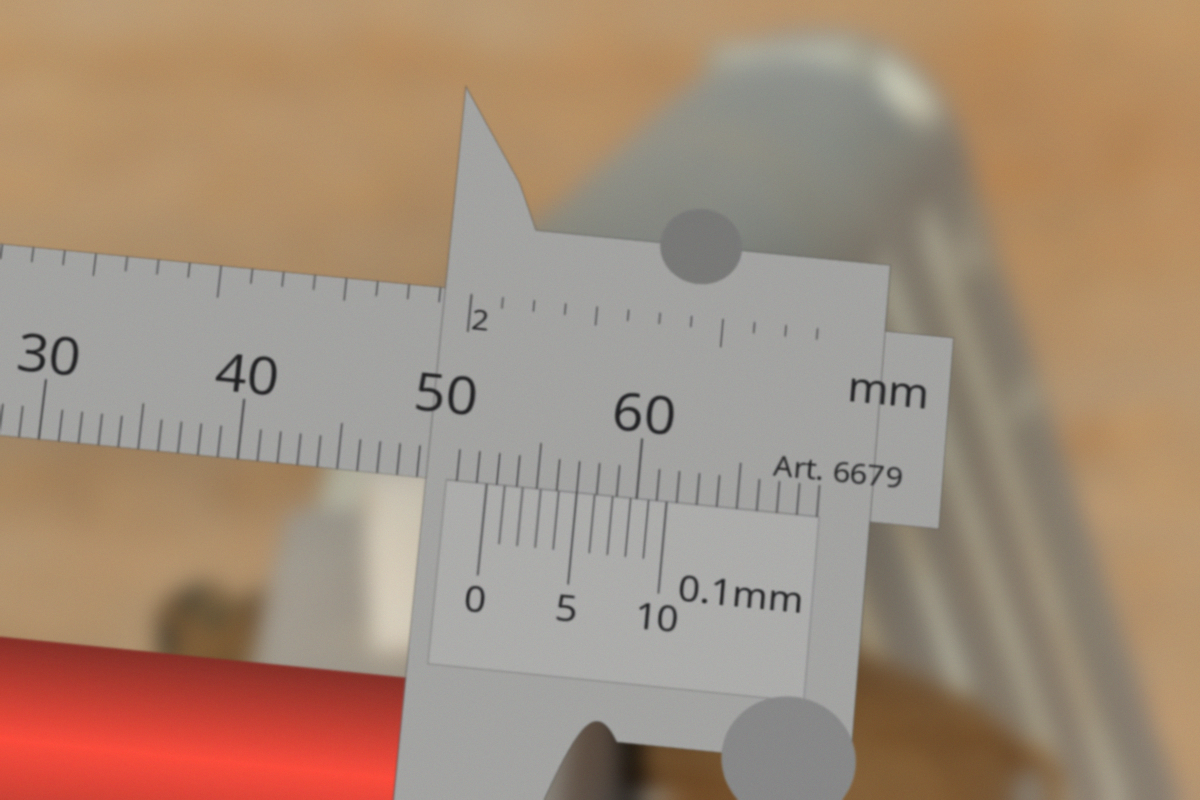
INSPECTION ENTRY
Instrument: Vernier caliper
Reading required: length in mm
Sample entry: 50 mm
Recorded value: 52.5 mm
